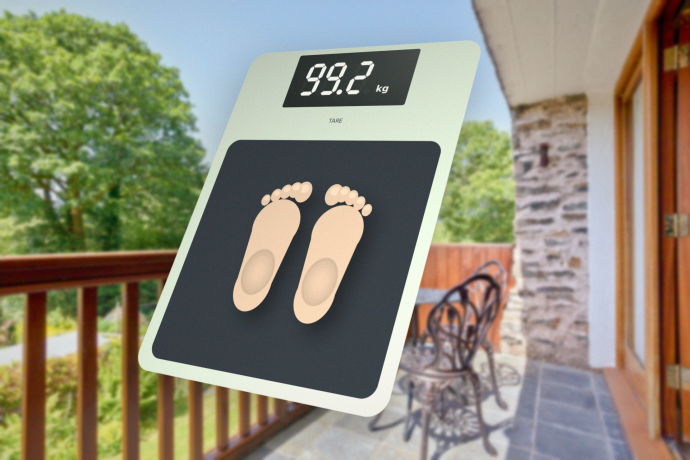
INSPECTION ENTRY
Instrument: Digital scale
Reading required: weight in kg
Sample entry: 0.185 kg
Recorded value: 99.2 kg
